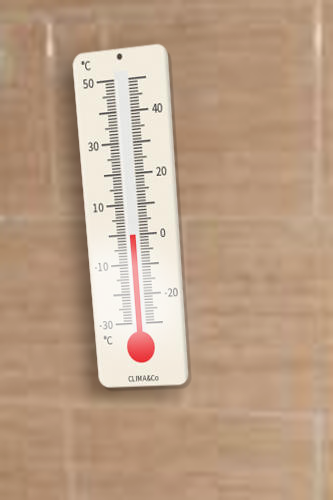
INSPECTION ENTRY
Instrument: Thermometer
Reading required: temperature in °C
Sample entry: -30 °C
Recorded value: 0 °C
